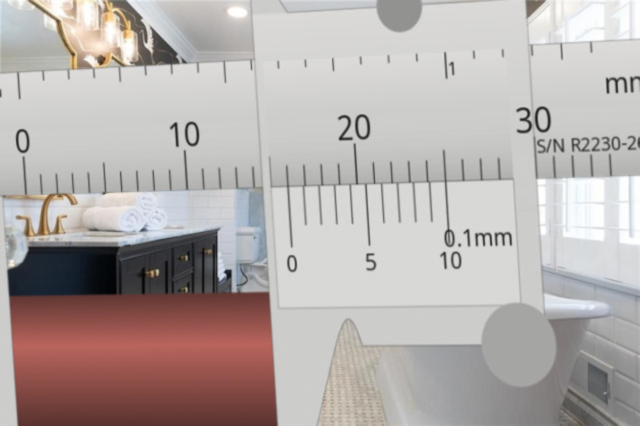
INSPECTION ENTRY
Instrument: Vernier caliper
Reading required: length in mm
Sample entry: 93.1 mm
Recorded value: 16.0 mm
